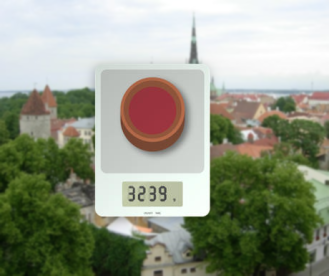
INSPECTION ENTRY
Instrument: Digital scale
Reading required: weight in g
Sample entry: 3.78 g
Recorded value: 3239 g
